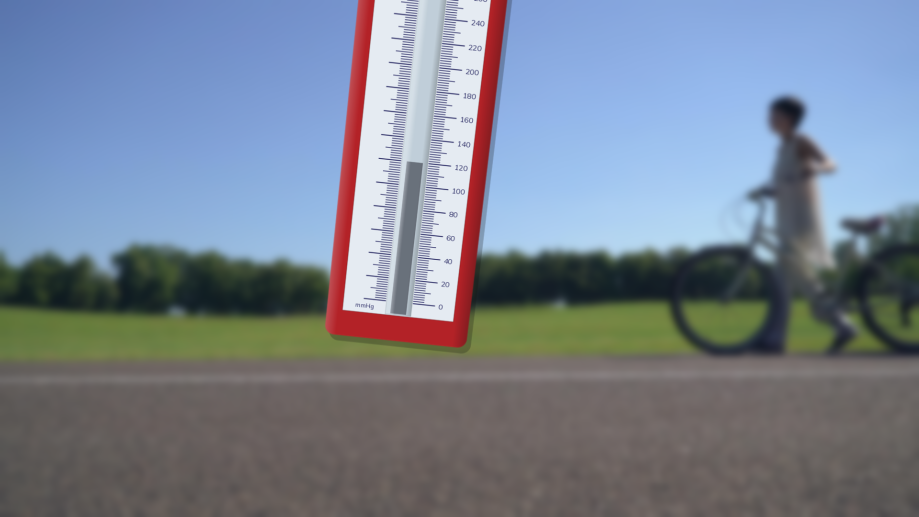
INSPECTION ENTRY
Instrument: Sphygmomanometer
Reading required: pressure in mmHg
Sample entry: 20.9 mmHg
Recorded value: 120 mmHg
